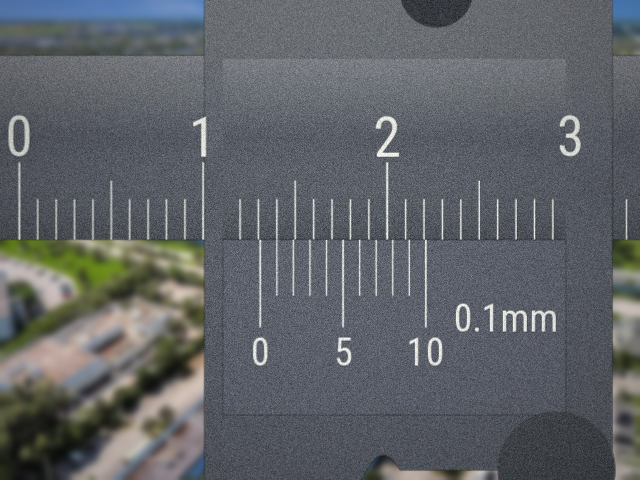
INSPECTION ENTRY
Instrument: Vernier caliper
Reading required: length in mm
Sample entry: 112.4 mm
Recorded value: 13.1 mm
